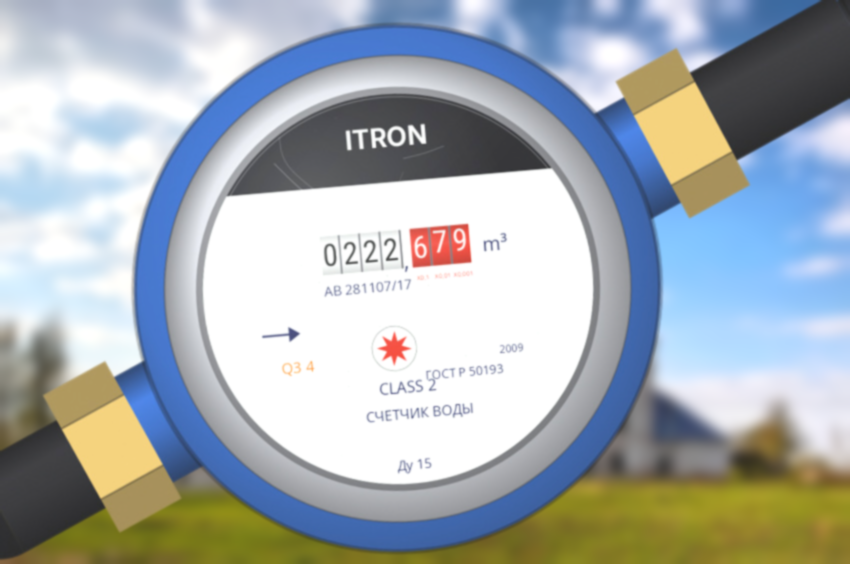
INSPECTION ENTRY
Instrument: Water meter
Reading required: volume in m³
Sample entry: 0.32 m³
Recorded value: 222.679 m³
